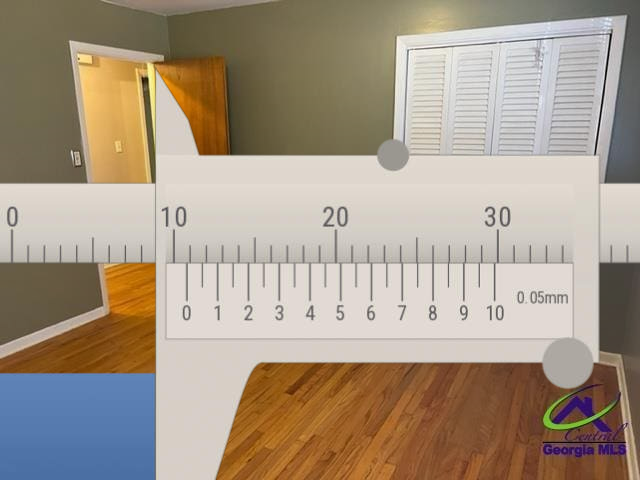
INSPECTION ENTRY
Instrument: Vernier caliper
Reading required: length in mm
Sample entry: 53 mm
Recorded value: 10.8 mm
